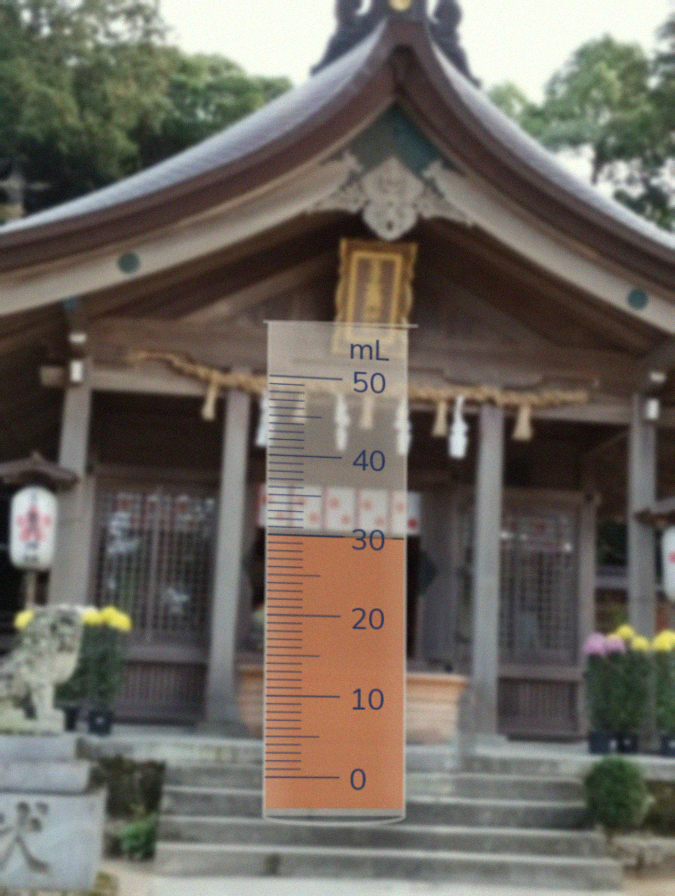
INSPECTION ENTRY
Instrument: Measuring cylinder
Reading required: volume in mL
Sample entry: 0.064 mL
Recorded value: 30 mL
